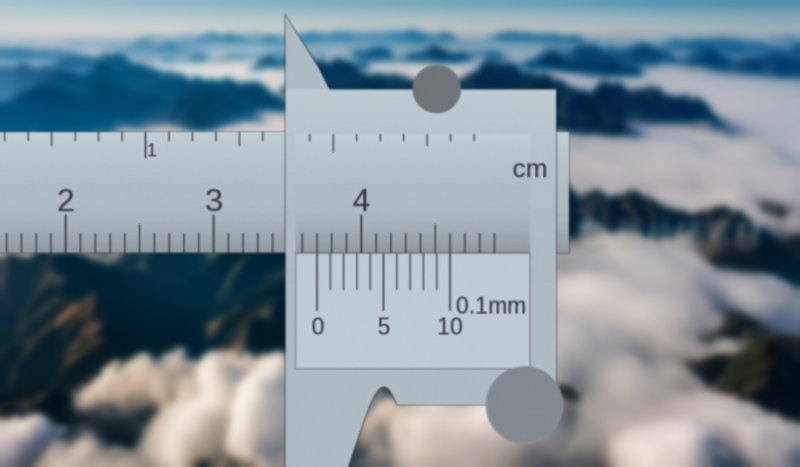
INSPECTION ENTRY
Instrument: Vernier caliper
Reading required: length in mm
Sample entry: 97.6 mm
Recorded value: 37.0 mm
